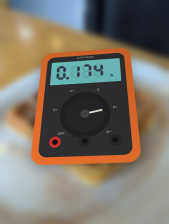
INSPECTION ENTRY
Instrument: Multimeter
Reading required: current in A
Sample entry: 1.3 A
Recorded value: 0.174 A
